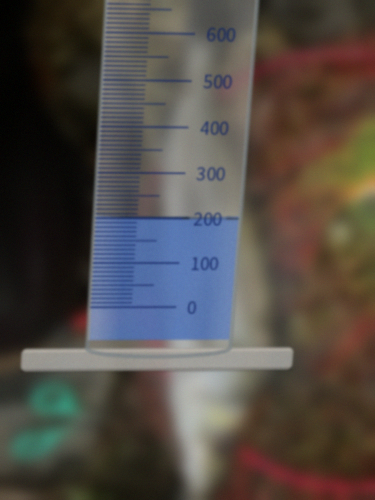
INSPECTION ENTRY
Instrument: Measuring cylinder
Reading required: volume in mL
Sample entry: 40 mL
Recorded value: 200 mL
